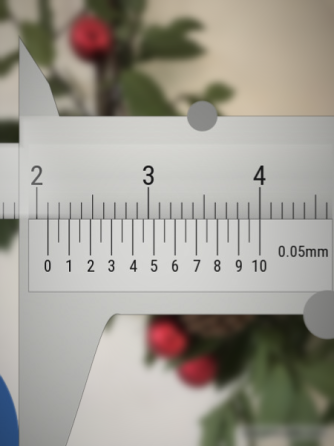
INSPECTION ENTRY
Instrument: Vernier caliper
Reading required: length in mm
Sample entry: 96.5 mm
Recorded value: 21.0 mm
